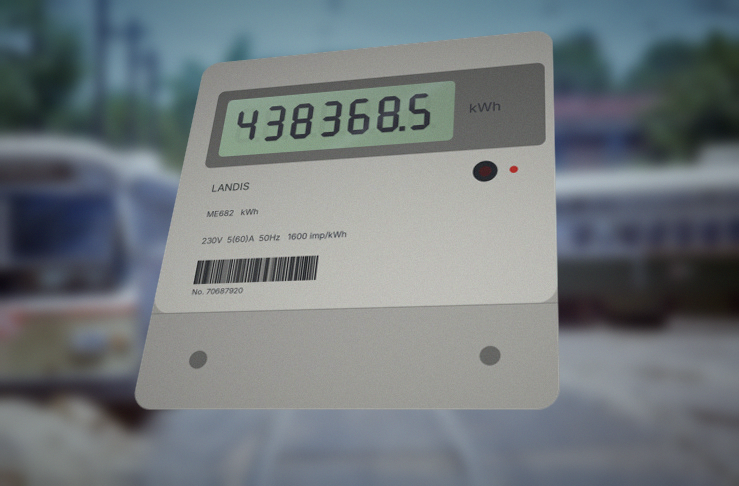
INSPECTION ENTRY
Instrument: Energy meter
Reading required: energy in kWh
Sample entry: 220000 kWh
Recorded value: 438368.5 kWh
